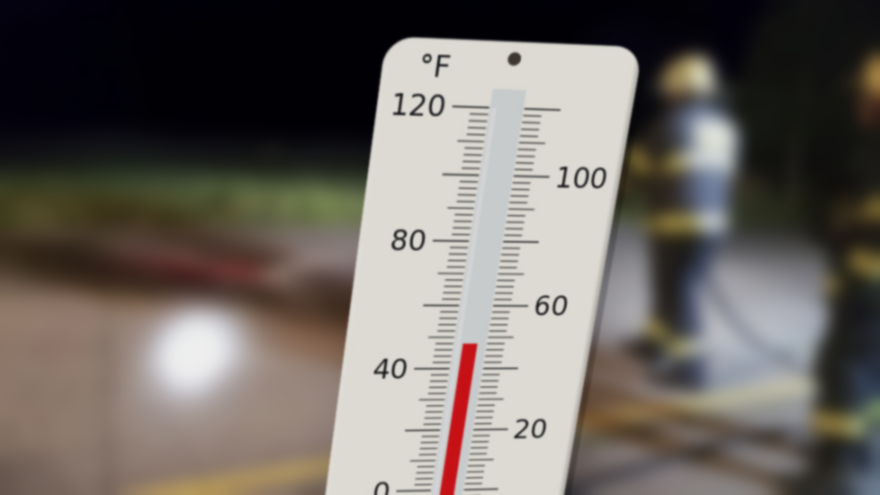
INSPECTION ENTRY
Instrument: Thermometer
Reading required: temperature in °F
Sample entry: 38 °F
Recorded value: 48 °F
